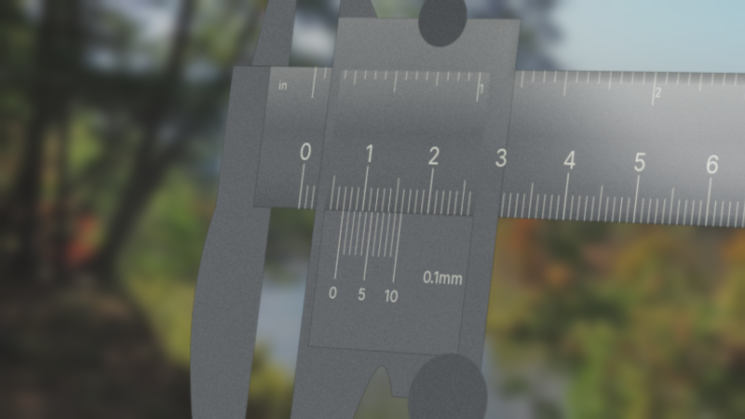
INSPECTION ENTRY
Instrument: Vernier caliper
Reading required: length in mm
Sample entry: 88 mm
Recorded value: 7.0 mm
